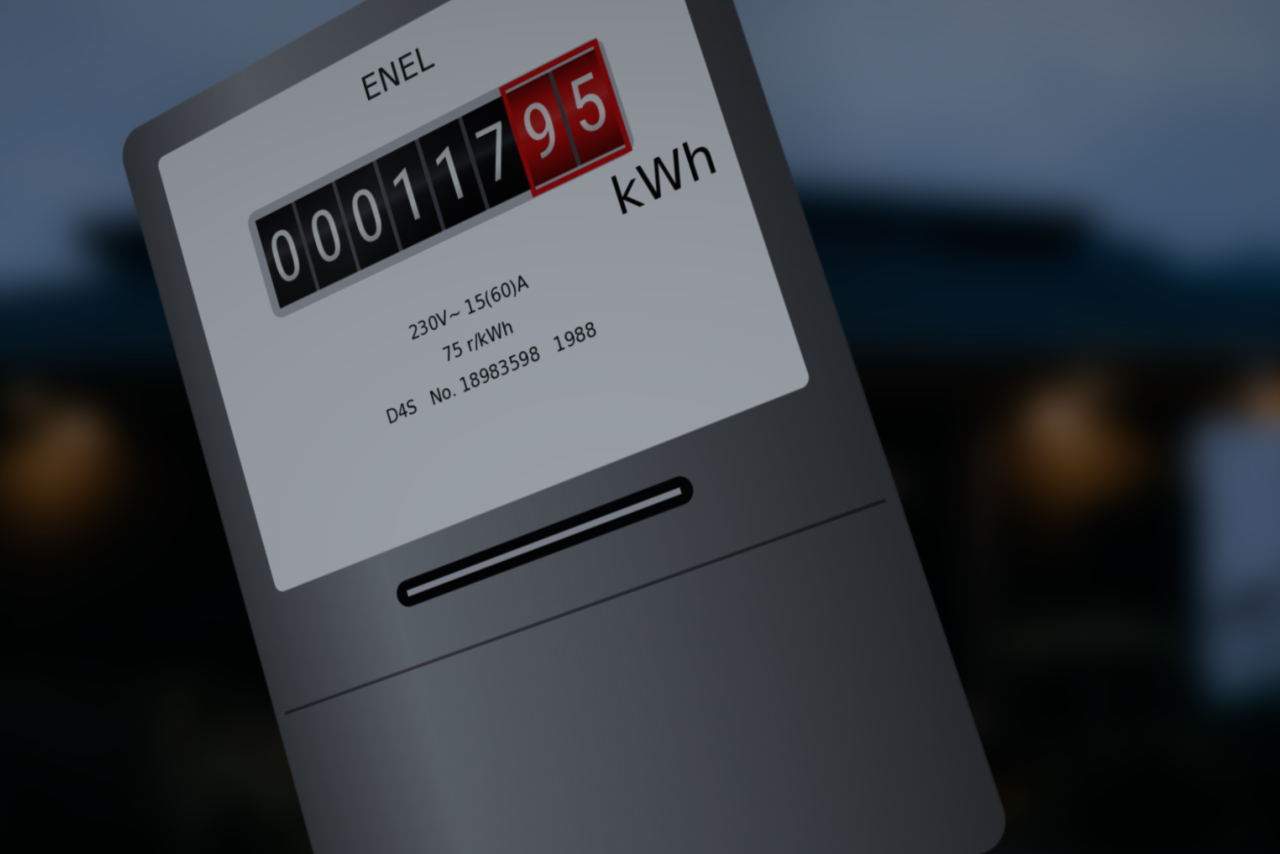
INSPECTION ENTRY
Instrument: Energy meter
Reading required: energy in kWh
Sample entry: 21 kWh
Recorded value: 117.95 kWh
